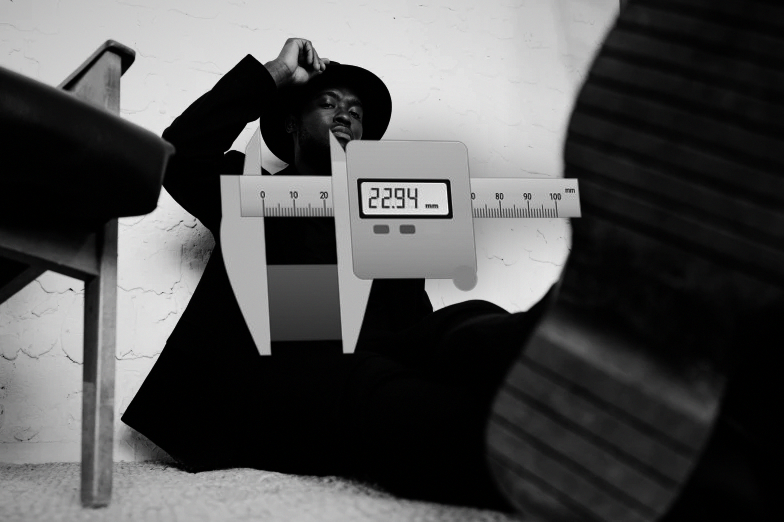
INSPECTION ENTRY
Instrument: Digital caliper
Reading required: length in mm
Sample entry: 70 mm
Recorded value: 22.94 mm
